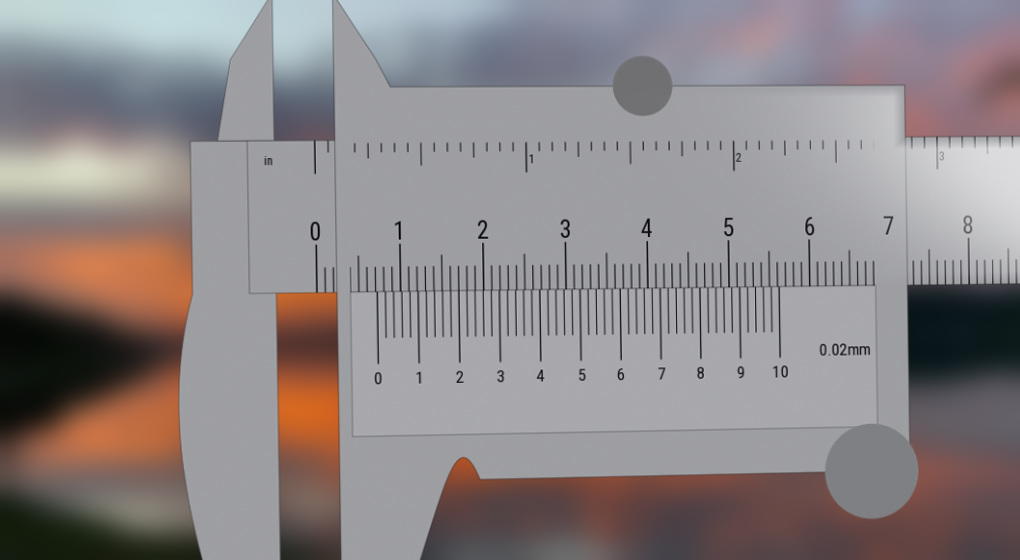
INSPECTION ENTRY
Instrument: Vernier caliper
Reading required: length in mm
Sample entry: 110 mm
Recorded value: 7.2 mm
